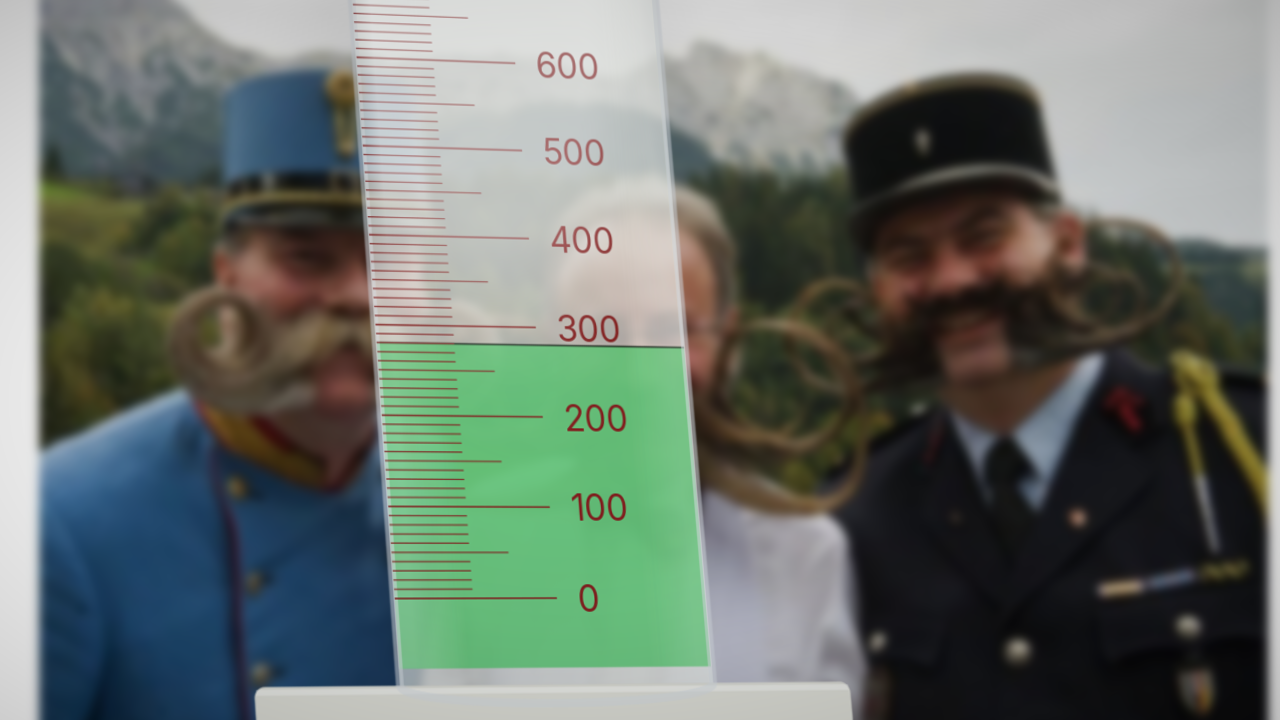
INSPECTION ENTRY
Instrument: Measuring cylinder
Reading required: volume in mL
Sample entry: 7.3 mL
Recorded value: 280 mL
